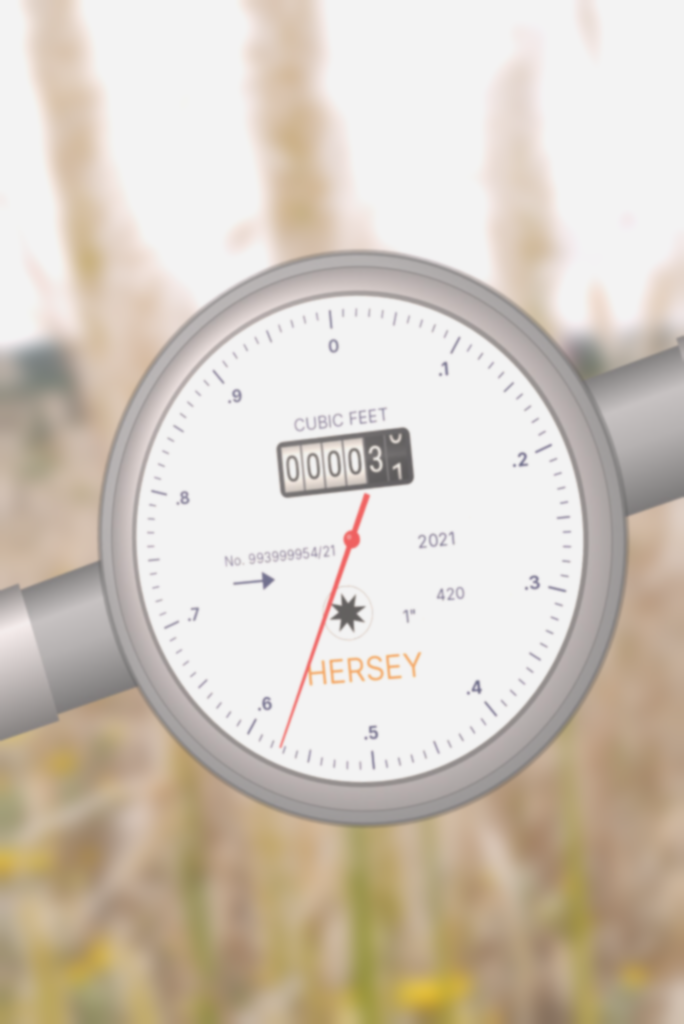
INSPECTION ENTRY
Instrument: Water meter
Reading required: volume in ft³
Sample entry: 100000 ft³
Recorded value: 30.57 ft³
